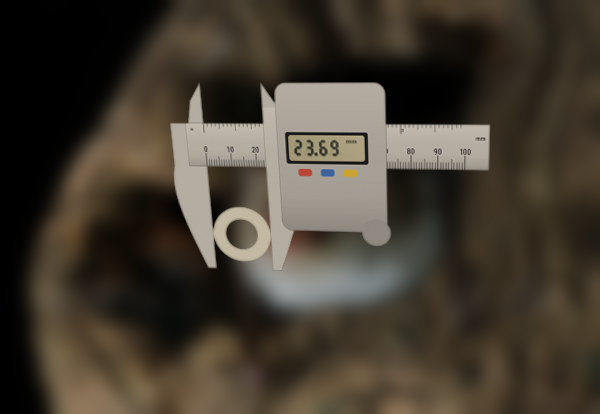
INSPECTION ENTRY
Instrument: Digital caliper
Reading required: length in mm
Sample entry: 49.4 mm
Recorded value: 23.69 mm
